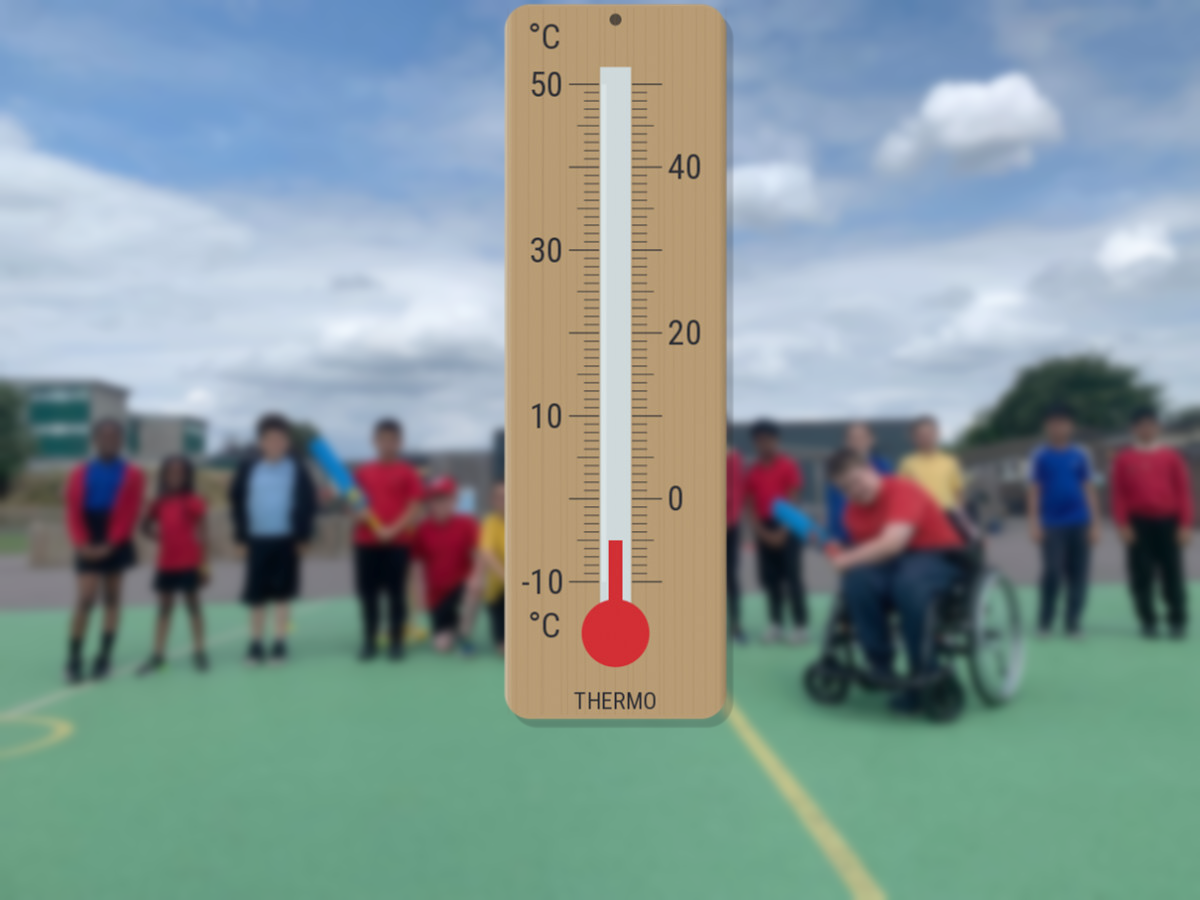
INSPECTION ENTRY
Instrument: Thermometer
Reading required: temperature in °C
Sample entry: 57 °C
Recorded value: -5 °C
